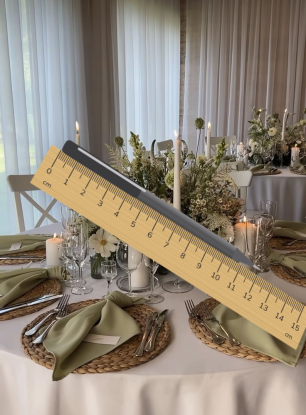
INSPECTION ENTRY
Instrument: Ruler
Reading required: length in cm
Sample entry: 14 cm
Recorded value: 12 cm
